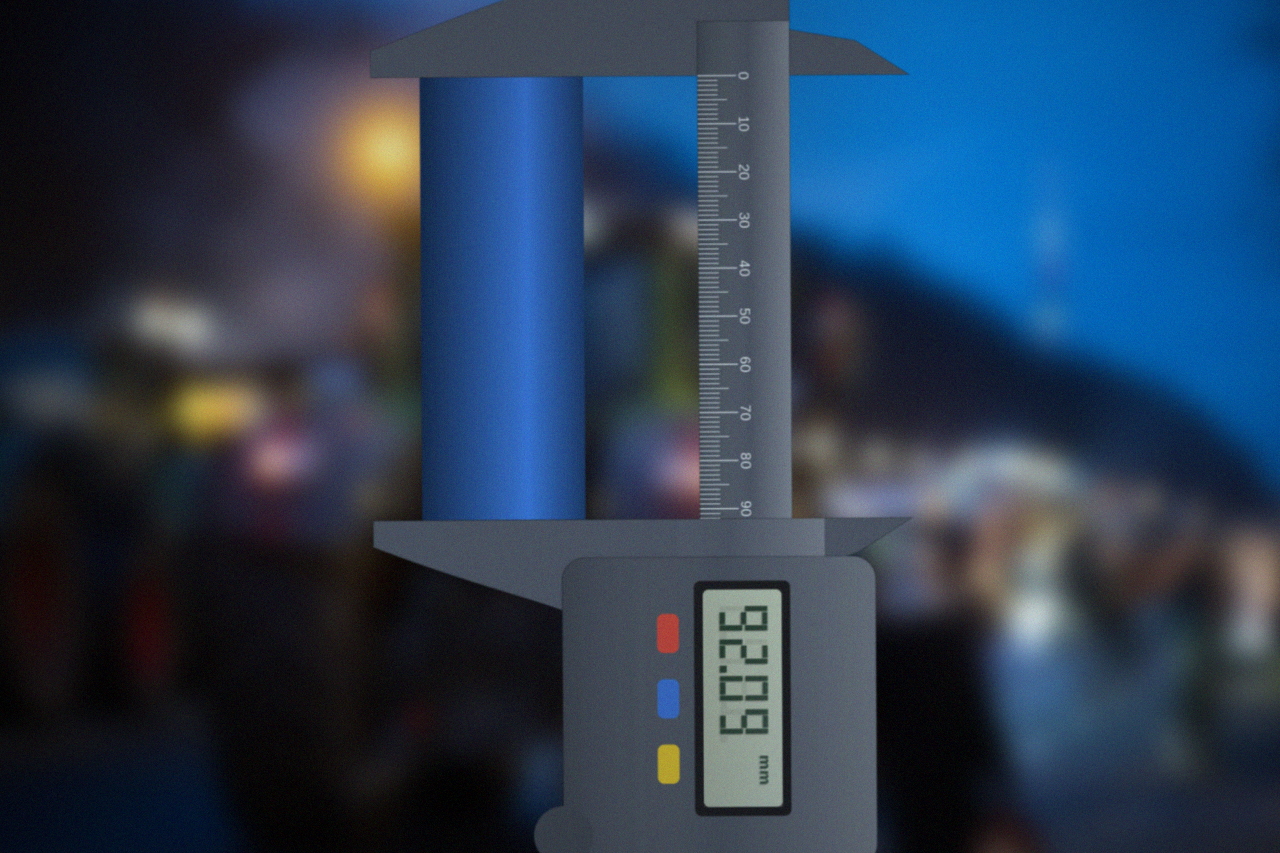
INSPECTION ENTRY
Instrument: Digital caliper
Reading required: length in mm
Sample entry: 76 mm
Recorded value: 92.09 mm
